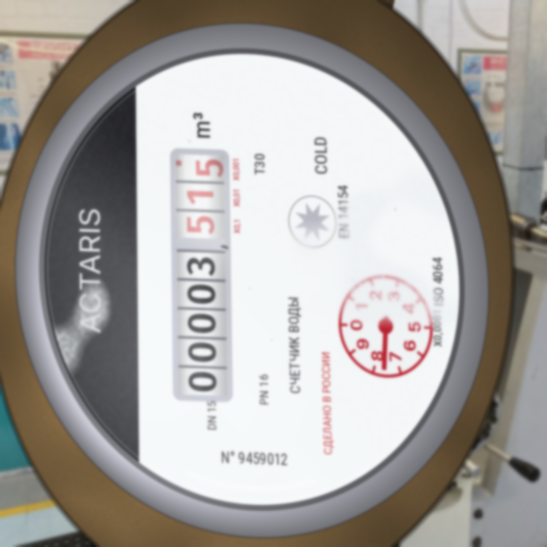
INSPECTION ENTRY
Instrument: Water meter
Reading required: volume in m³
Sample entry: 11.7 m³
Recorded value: 3.5147 m³
